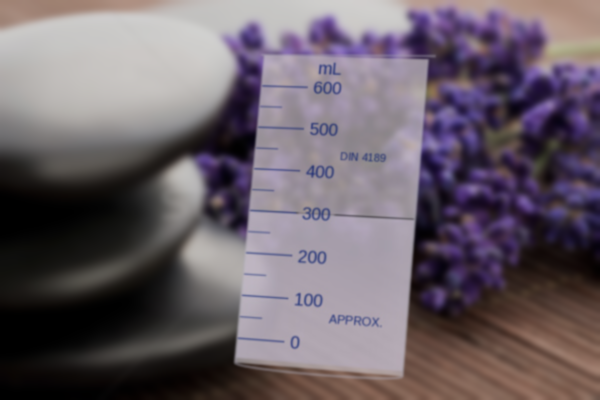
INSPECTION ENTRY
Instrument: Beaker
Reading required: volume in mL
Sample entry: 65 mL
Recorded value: 300 mL
